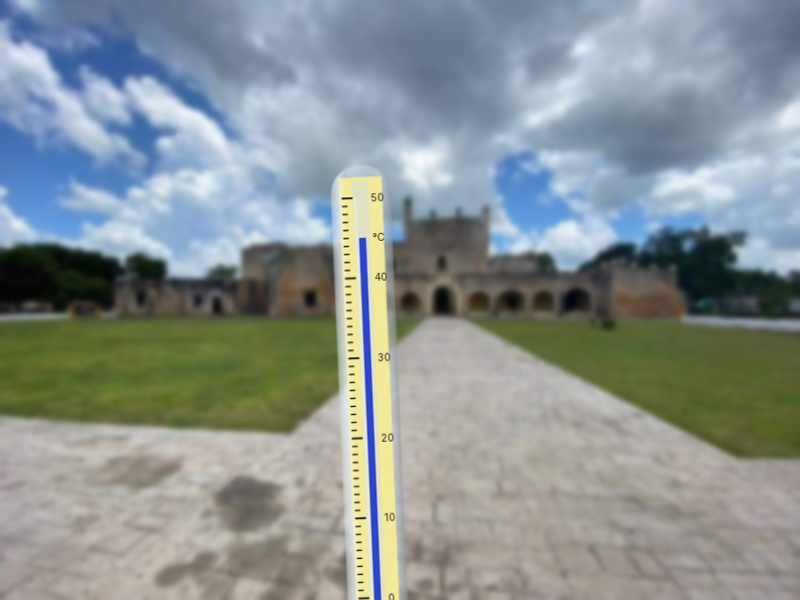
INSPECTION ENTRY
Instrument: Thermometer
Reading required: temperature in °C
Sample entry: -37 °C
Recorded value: 45 °C
